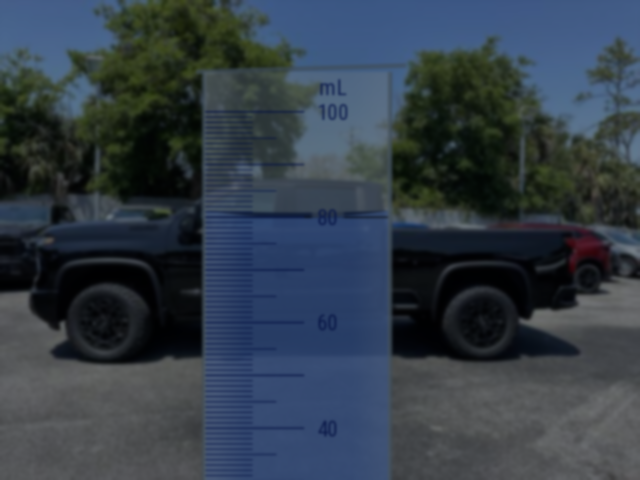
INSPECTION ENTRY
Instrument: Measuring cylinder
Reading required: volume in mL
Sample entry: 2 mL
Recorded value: 80 mL
